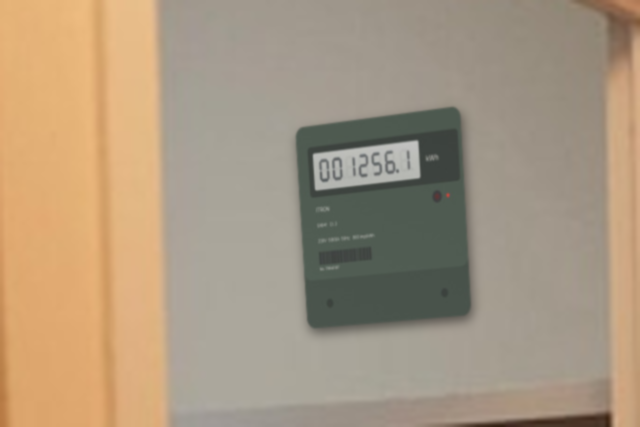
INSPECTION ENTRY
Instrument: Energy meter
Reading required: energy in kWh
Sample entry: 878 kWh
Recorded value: 1256.1 kWh
